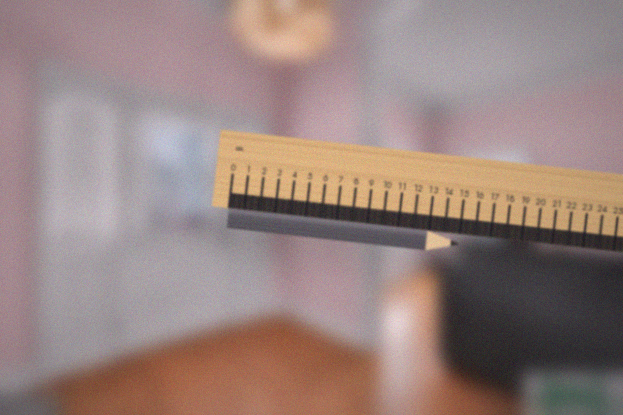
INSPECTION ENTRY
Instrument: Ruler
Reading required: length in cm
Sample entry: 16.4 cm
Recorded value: 15 cm
